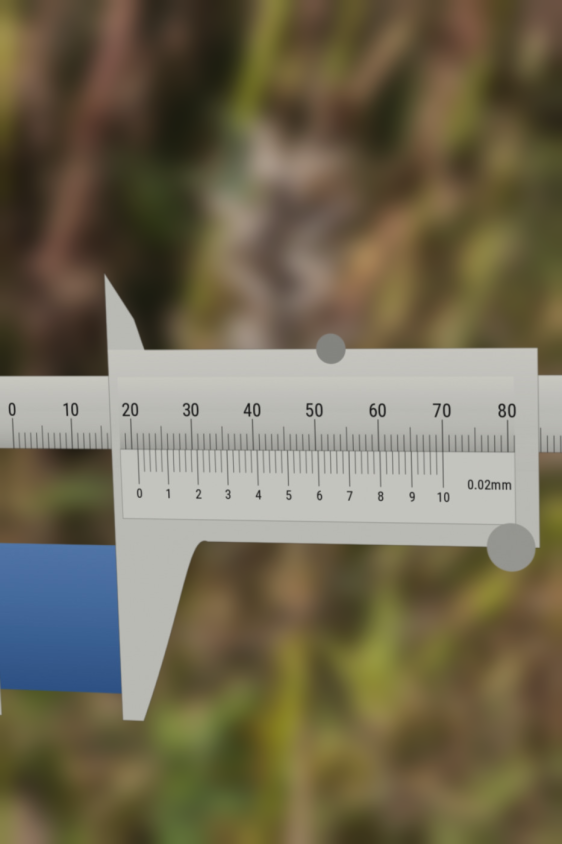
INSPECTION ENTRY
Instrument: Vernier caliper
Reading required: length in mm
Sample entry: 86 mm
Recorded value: 21.0 mm
